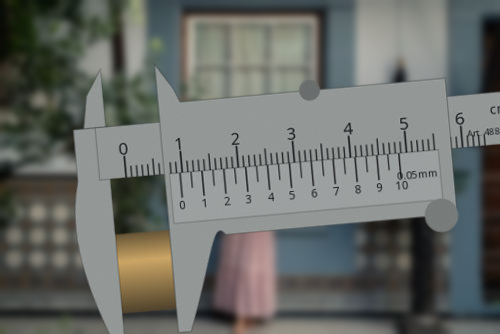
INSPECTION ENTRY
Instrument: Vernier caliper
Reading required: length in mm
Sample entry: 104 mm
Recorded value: 9.6 mm
